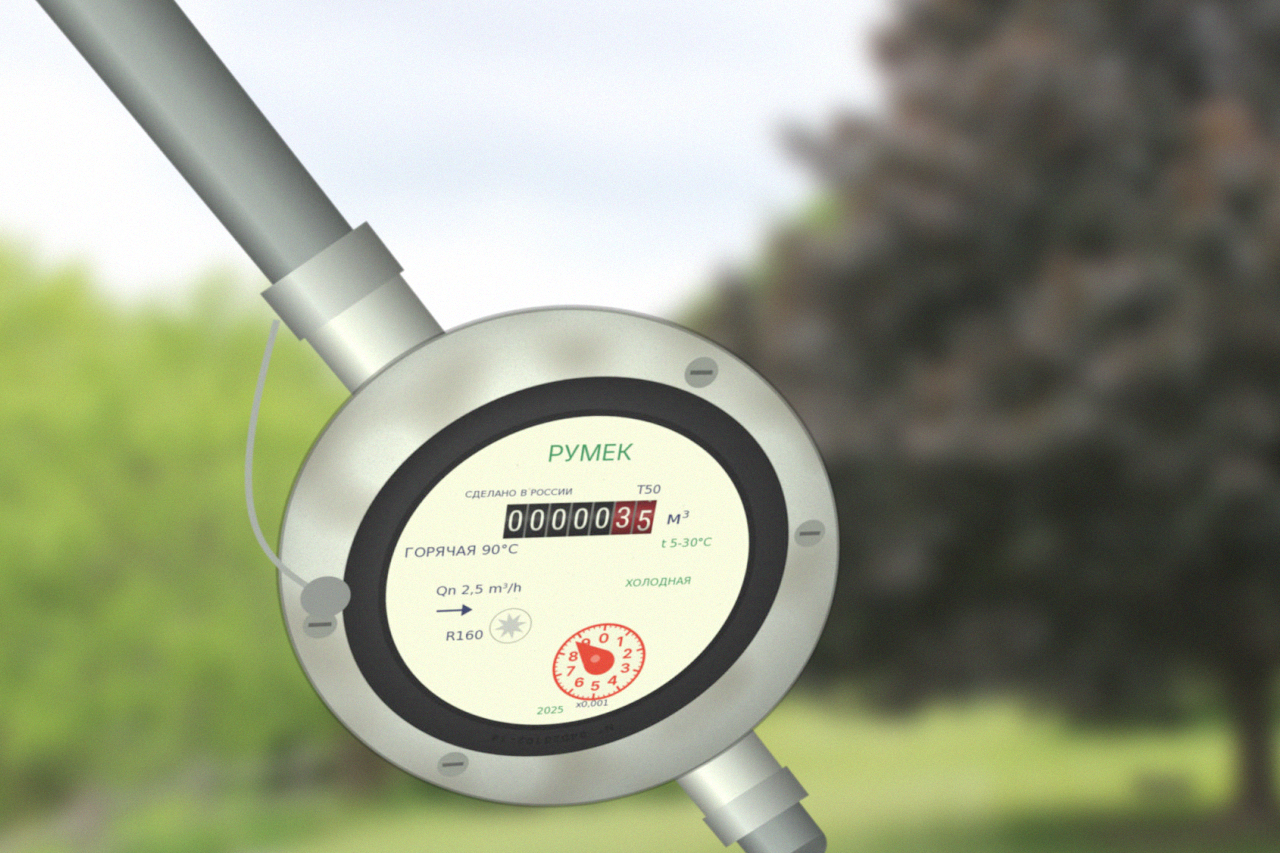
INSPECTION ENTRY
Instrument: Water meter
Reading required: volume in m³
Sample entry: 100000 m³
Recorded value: 0.348 m³
